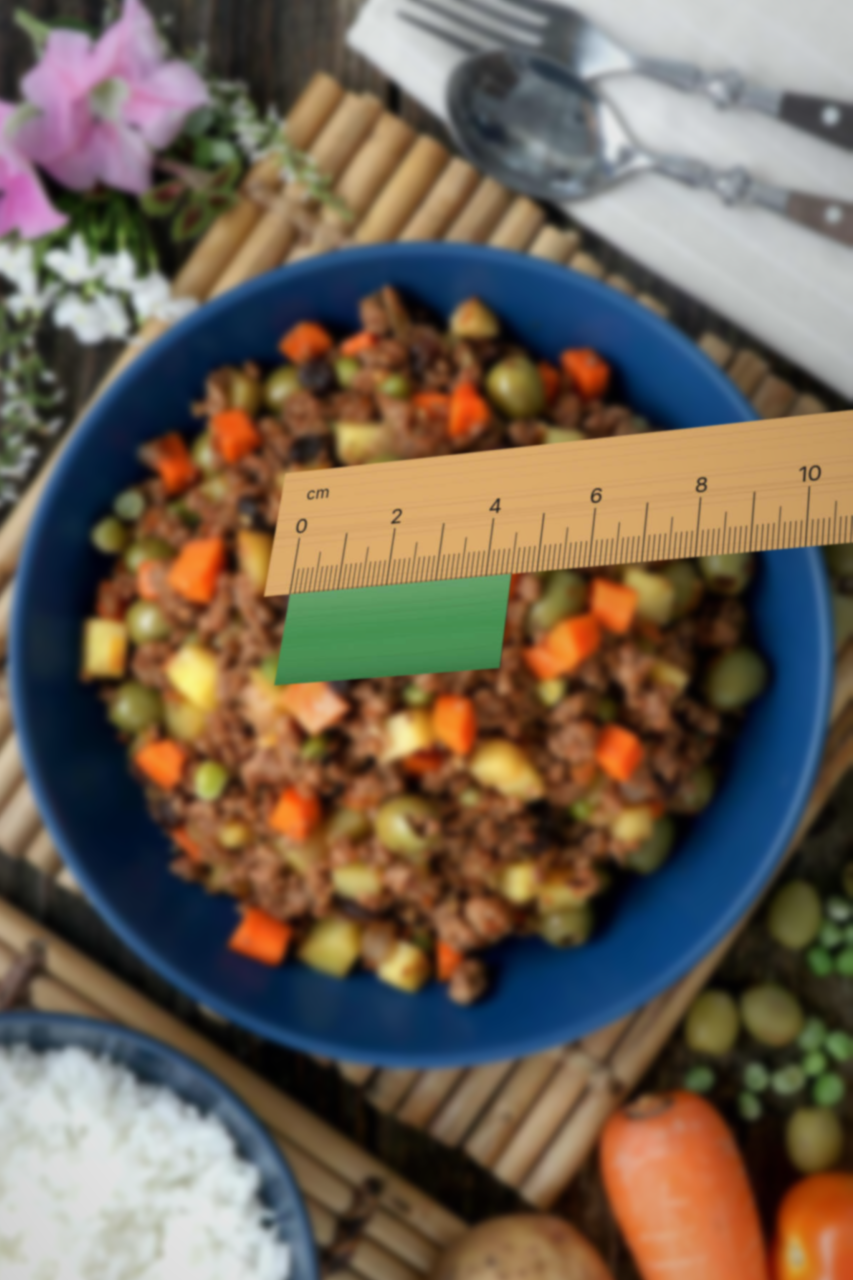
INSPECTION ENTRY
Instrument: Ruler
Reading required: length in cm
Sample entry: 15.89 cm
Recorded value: 4.5 cm
